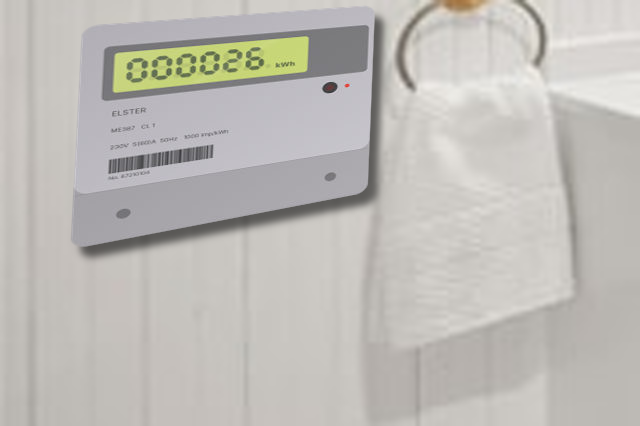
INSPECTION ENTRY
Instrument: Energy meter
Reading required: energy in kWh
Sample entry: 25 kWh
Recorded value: 26 kWh
